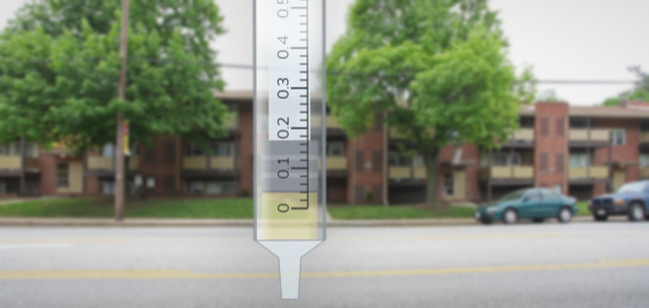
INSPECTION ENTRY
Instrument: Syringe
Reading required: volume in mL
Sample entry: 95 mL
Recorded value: 0.04 mL
